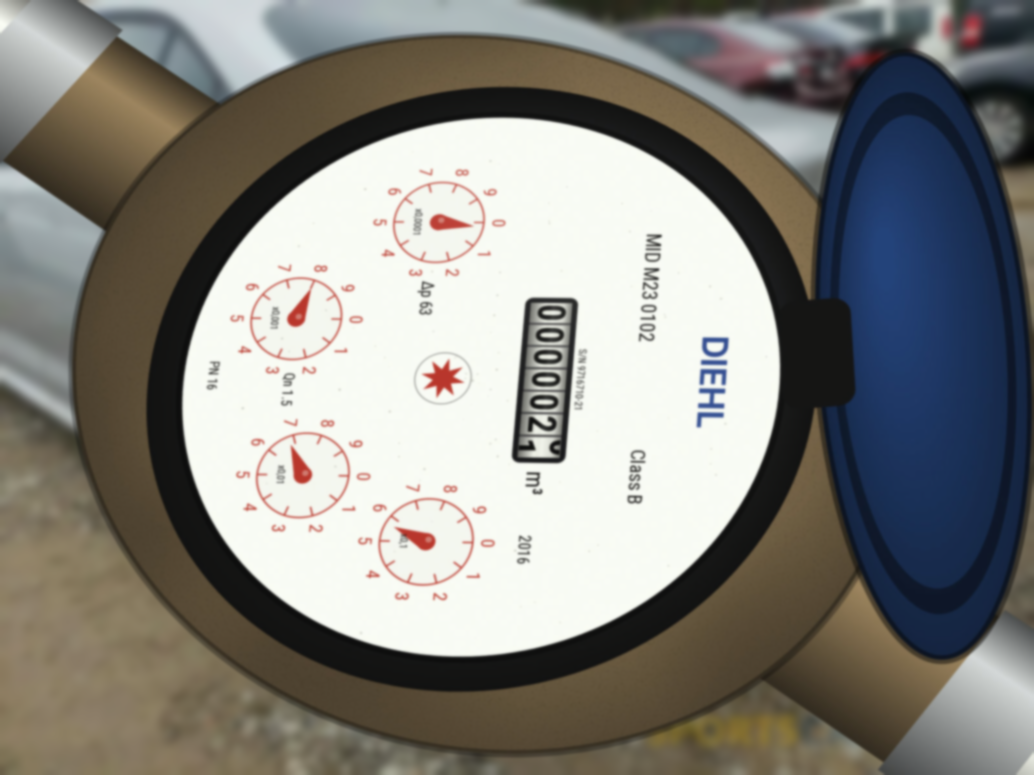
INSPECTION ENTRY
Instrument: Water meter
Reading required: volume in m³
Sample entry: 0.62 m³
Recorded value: 20.5680 m³
